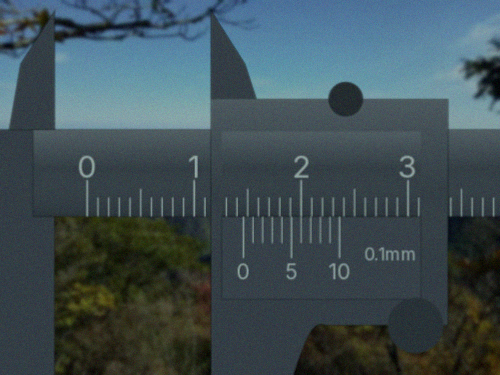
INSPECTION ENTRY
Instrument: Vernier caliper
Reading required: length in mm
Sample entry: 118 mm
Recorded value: 14.6 mm
